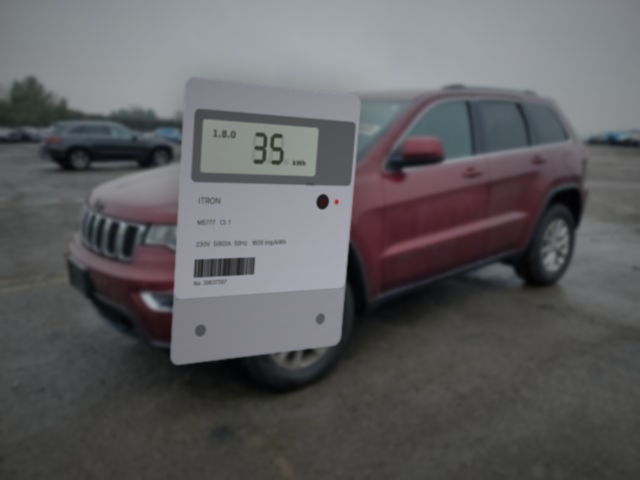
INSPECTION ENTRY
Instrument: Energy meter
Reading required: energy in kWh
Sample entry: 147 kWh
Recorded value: 35 kWh
